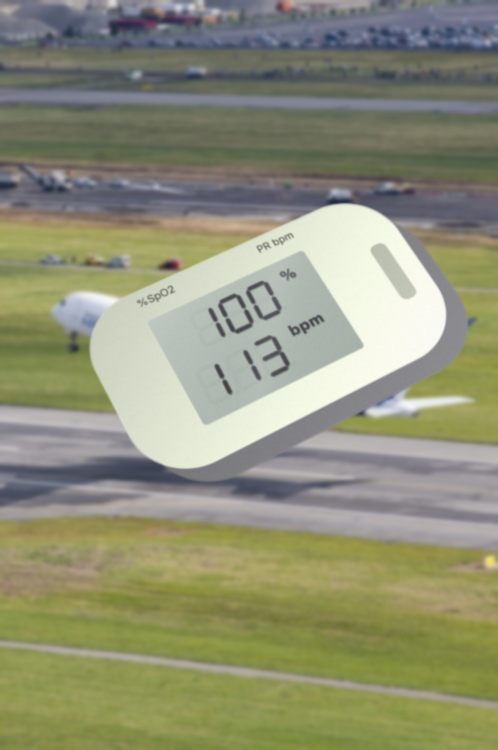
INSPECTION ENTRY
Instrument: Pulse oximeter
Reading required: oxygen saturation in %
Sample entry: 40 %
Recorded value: 100 %
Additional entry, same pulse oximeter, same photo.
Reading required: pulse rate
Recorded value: 113 bpm
